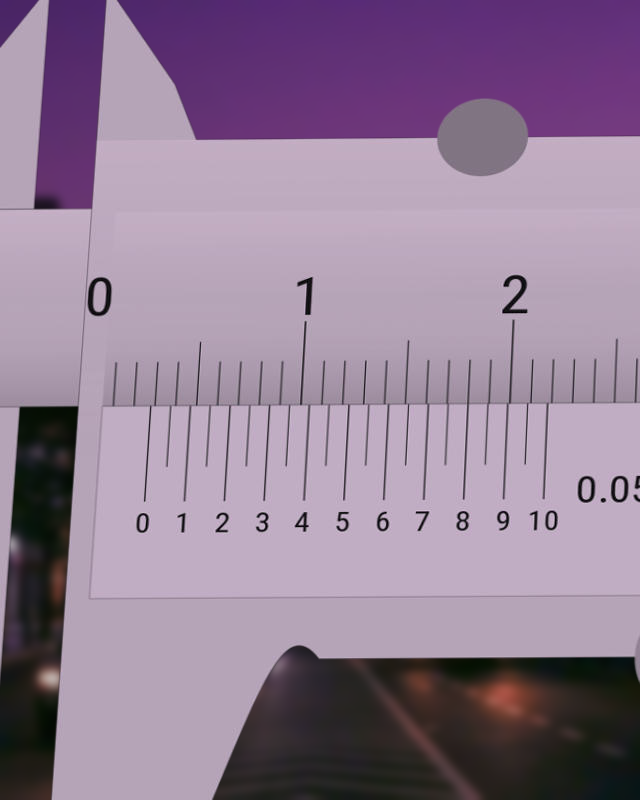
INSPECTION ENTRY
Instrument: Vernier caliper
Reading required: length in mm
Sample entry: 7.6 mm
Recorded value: 2.8 mm
